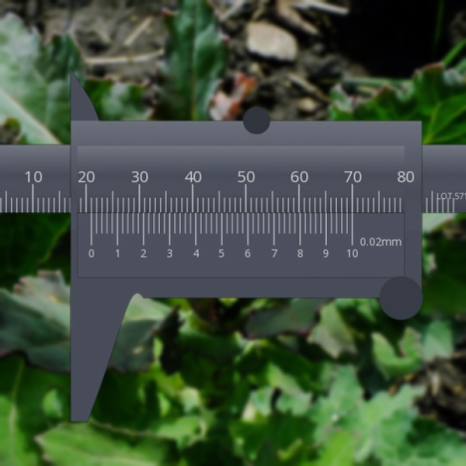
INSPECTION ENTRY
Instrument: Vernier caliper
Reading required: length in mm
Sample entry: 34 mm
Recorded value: 21.0 mm
